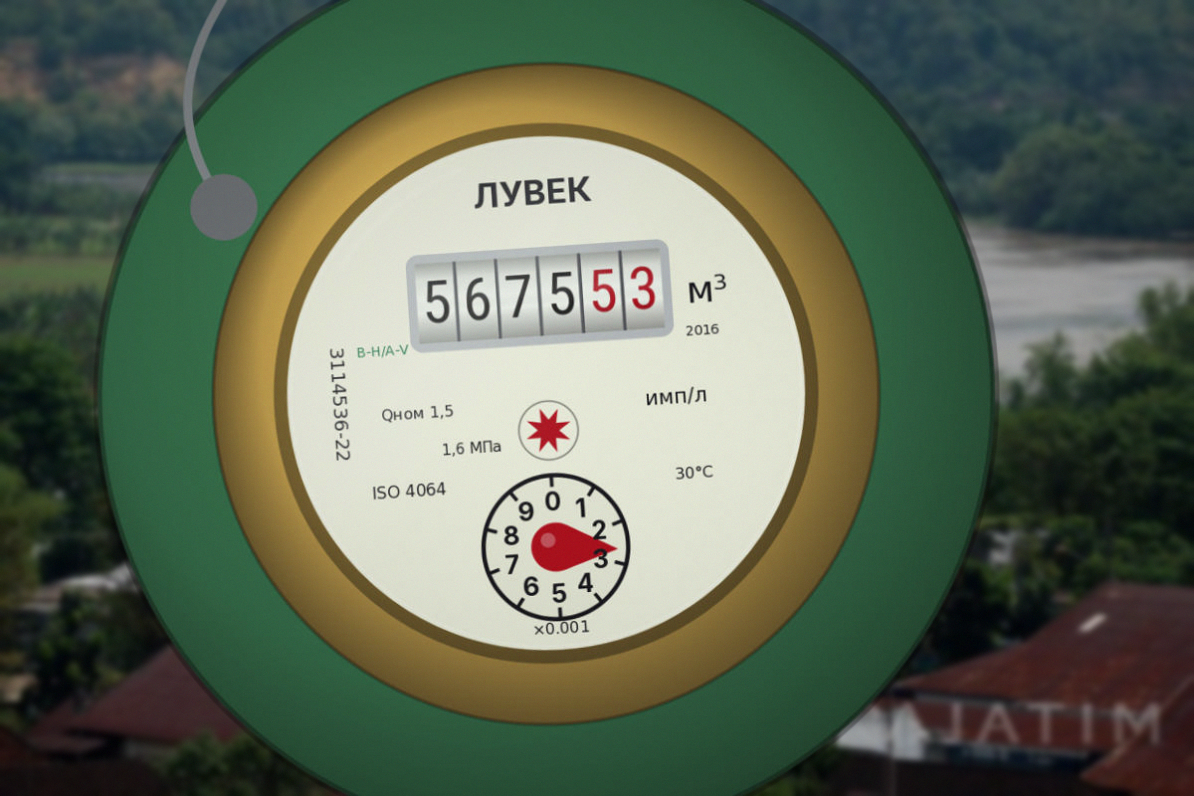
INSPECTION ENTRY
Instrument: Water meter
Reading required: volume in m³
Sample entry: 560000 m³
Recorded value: 5675.532 m³
